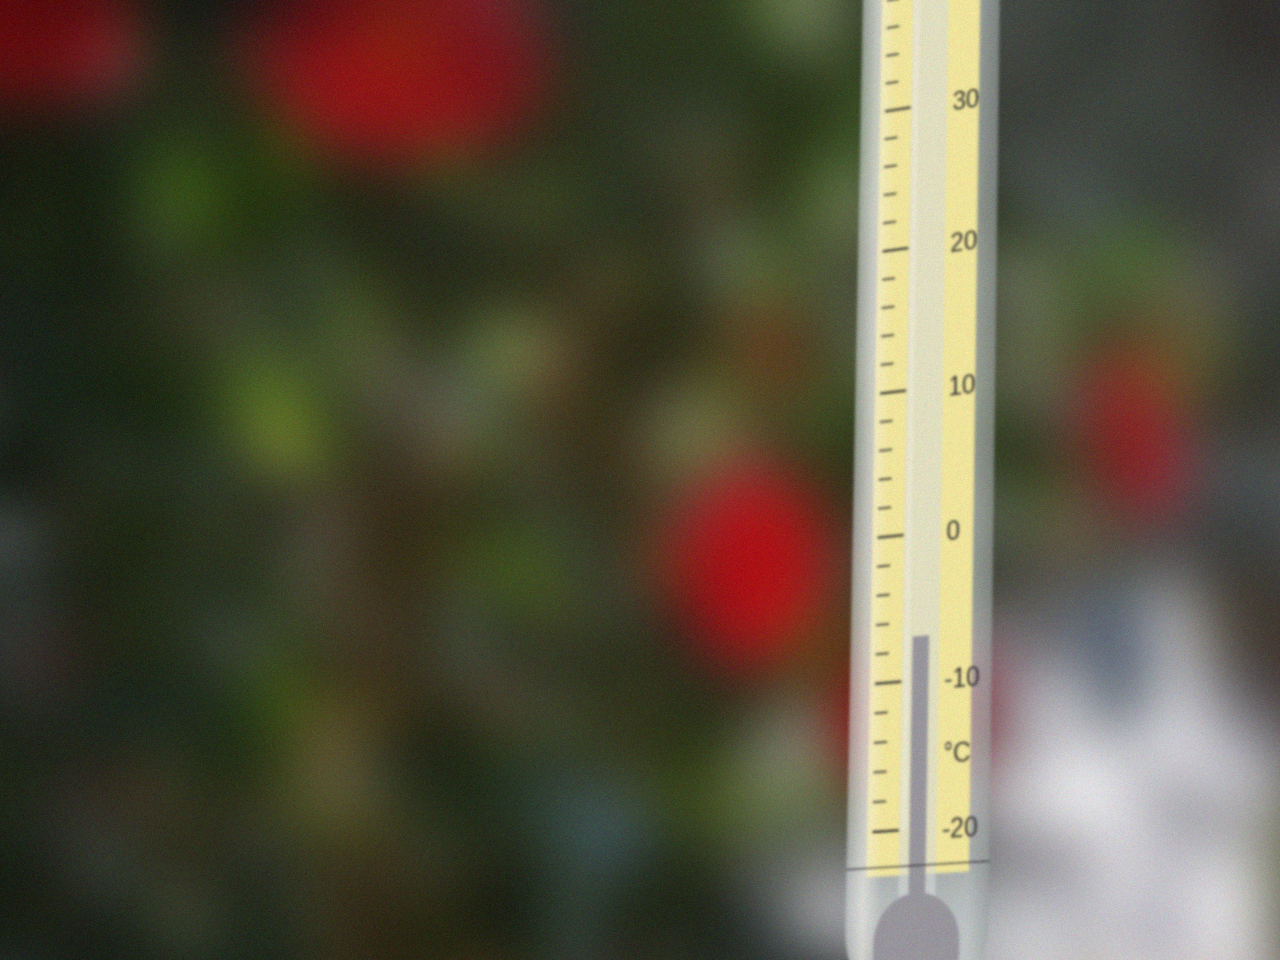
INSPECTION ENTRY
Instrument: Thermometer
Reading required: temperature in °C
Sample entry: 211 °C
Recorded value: -7 °C
